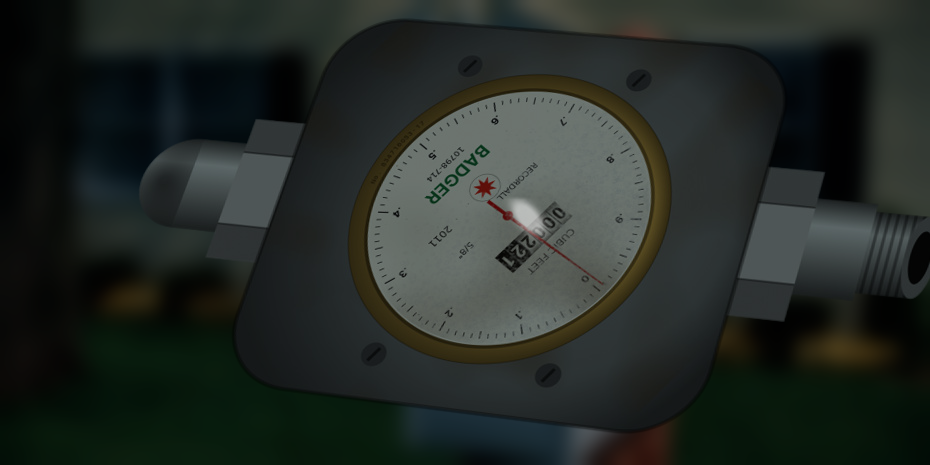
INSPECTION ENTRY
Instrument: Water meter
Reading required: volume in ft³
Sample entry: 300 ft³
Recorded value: 220.99 ft³
